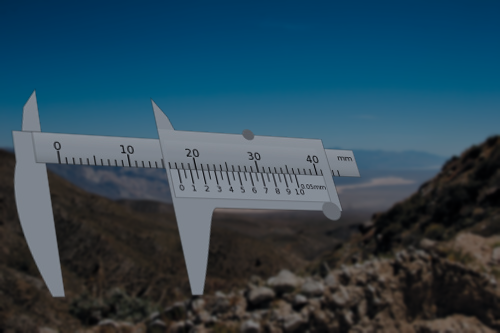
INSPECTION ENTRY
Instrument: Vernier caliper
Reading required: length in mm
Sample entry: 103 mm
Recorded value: 17.2 mm
